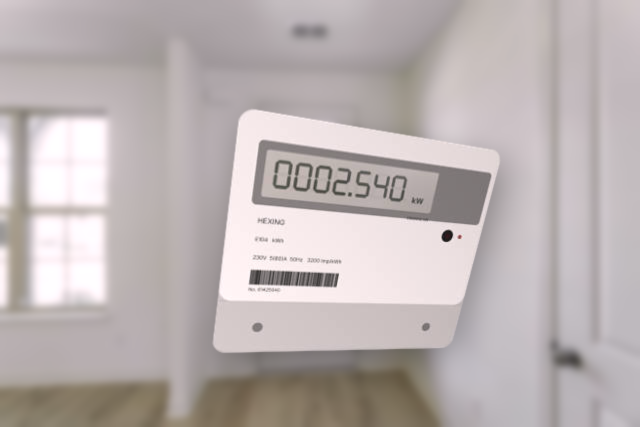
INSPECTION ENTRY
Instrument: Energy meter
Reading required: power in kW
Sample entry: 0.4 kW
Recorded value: 2.540 kW
